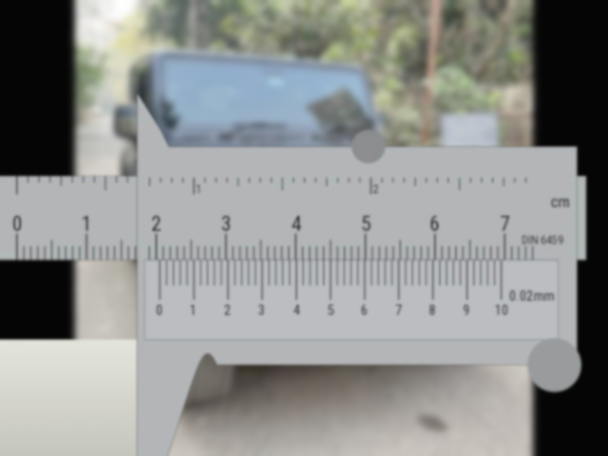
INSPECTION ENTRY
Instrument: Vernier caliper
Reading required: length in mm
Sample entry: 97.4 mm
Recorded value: 20.5 mm
